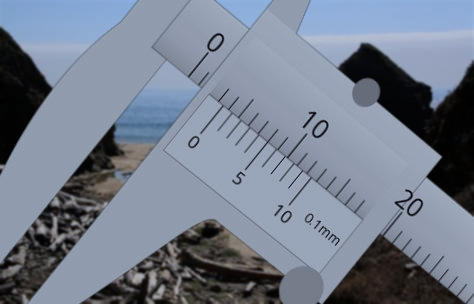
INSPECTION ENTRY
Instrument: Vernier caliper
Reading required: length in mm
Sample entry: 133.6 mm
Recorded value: 3.5 mm
